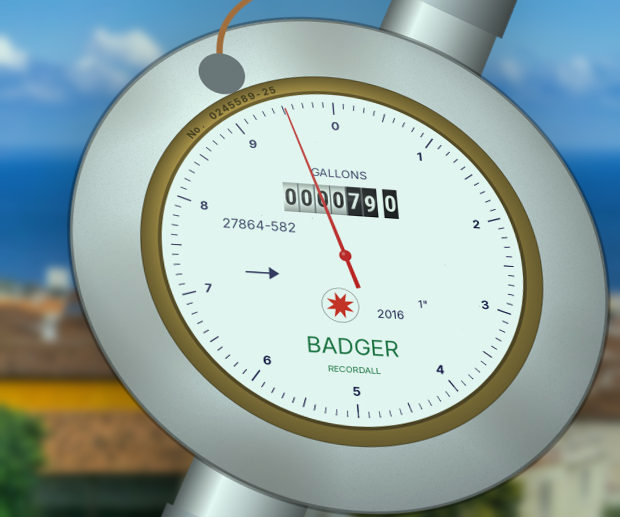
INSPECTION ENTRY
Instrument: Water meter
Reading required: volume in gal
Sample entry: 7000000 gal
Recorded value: 789.5 gal
